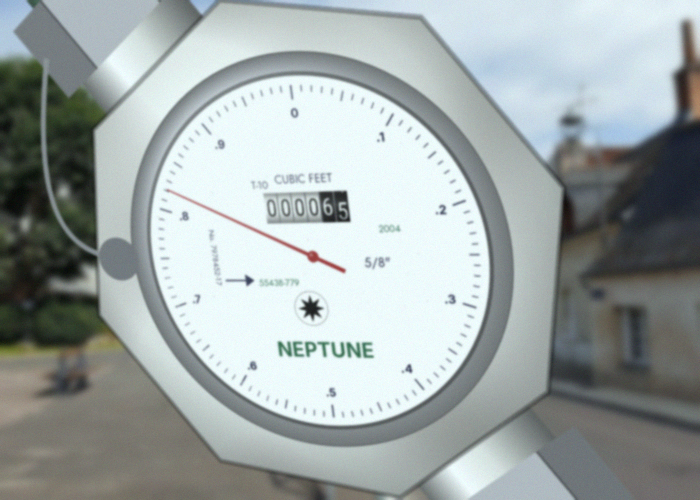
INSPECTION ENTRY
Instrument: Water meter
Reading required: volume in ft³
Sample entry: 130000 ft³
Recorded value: 64.82 ft³
